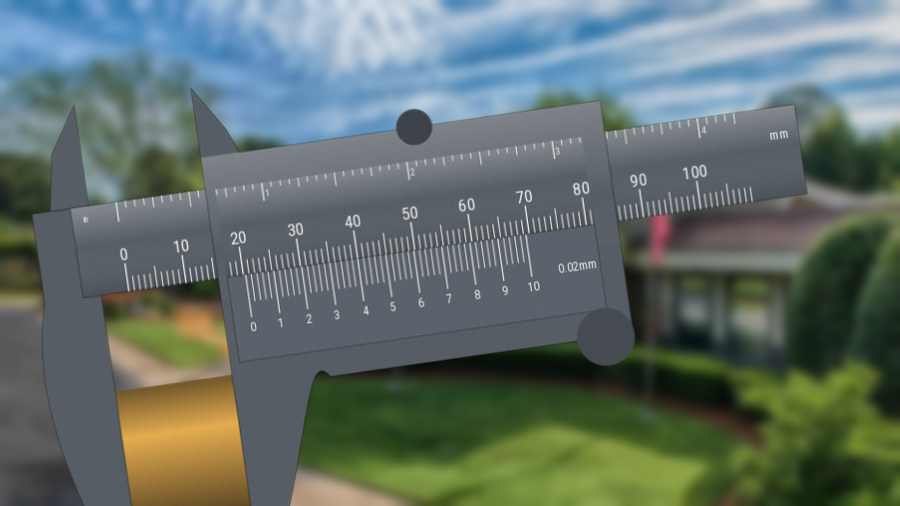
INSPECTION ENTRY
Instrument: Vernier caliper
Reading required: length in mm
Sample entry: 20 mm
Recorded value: 20.4 mm
